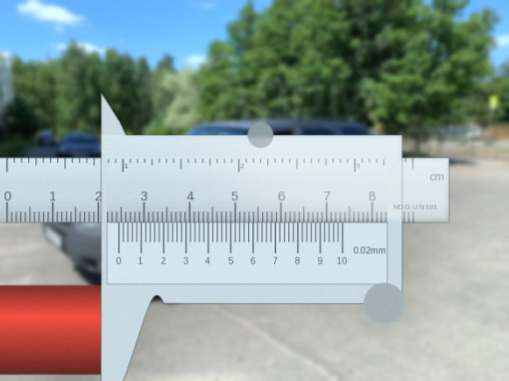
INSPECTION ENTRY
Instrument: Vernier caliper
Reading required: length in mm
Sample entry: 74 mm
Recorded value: 24.5 mm
